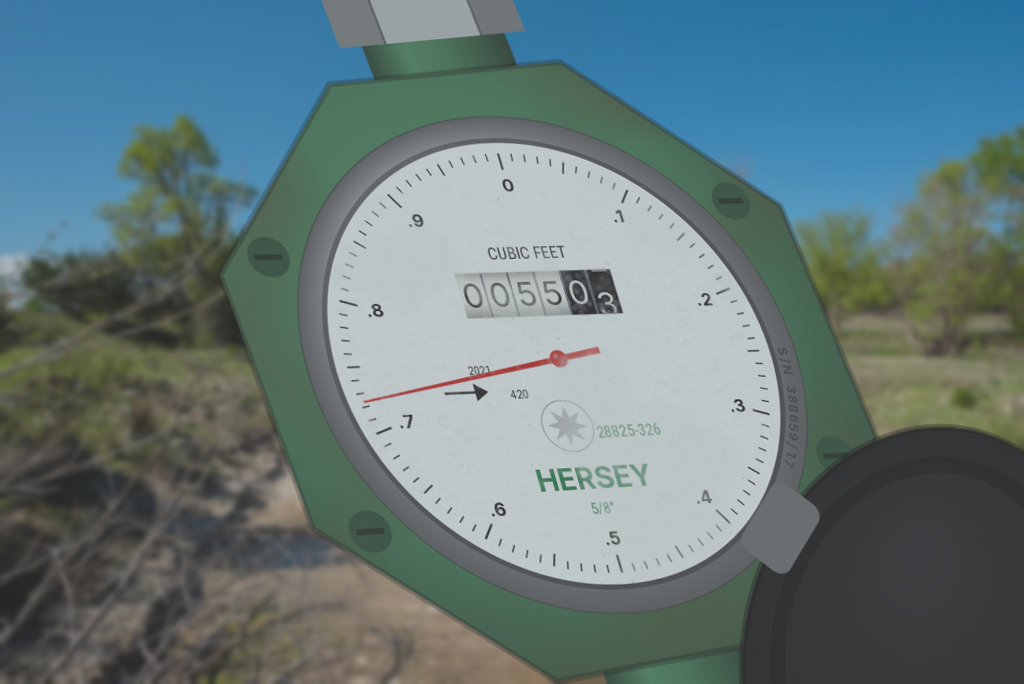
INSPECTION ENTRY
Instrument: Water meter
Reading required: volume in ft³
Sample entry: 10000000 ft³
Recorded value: 5502.72 ft³
